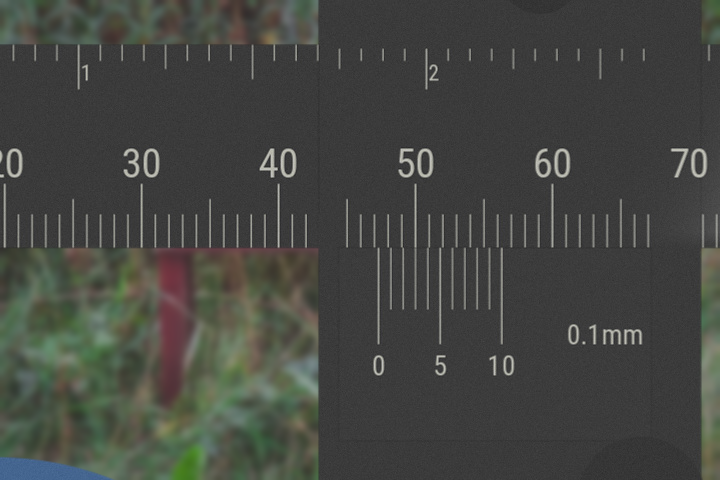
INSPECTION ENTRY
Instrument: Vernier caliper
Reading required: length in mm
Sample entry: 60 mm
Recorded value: 47.3 mm
